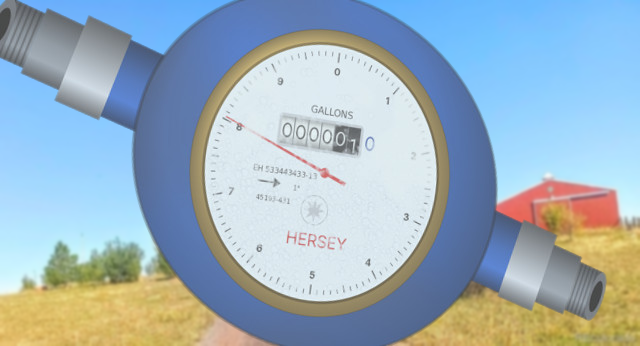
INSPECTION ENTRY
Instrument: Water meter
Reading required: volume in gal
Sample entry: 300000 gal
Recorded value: 8.0 gal
